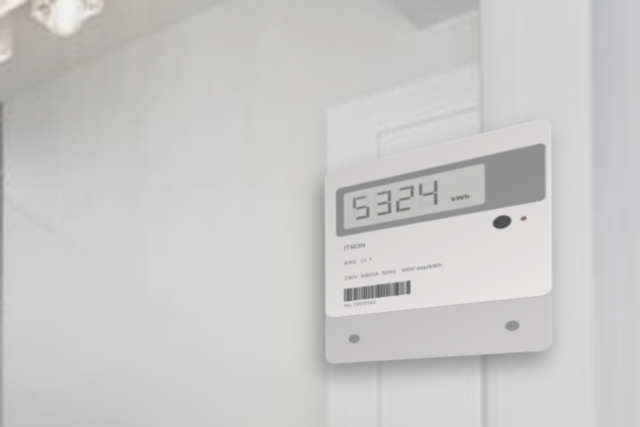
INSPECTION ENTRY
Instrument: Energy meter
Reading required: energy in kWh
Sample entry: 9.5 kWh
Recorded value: 5324 kWh
